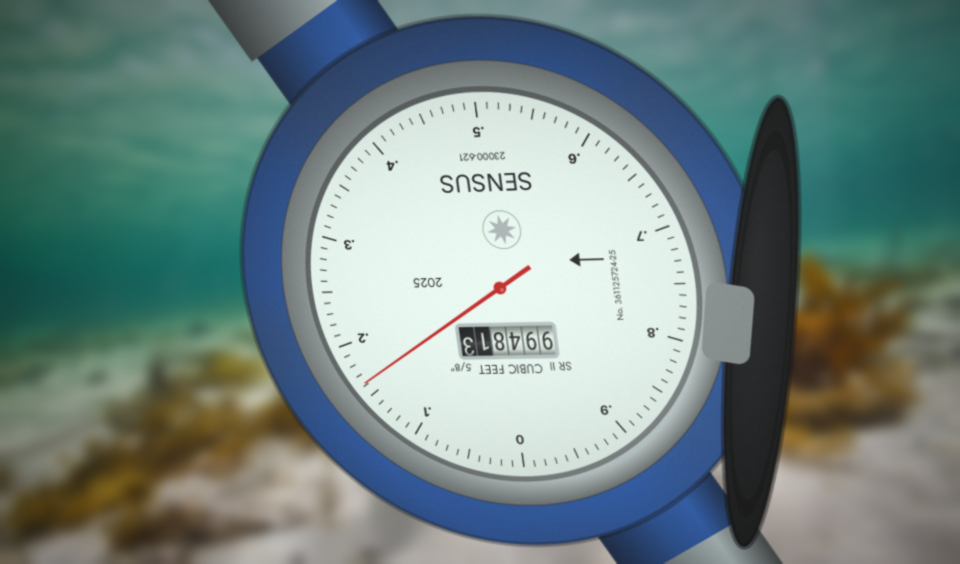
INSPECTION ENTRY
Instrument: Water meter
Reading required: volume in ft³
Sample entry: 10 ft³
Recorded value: 994813.16 ft³
